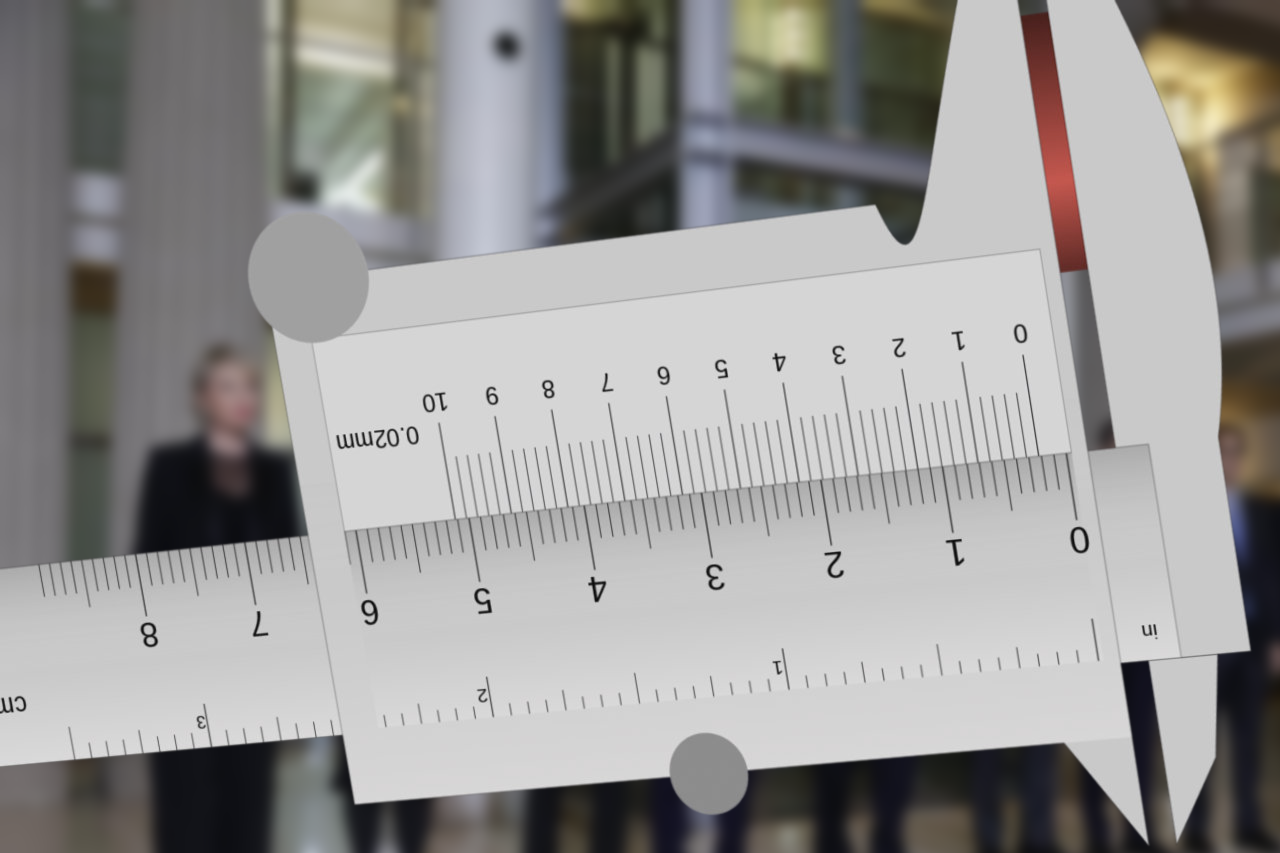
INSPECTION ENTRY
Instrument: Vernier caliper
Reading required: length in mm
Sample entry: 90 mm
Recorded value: 2.2 mm
